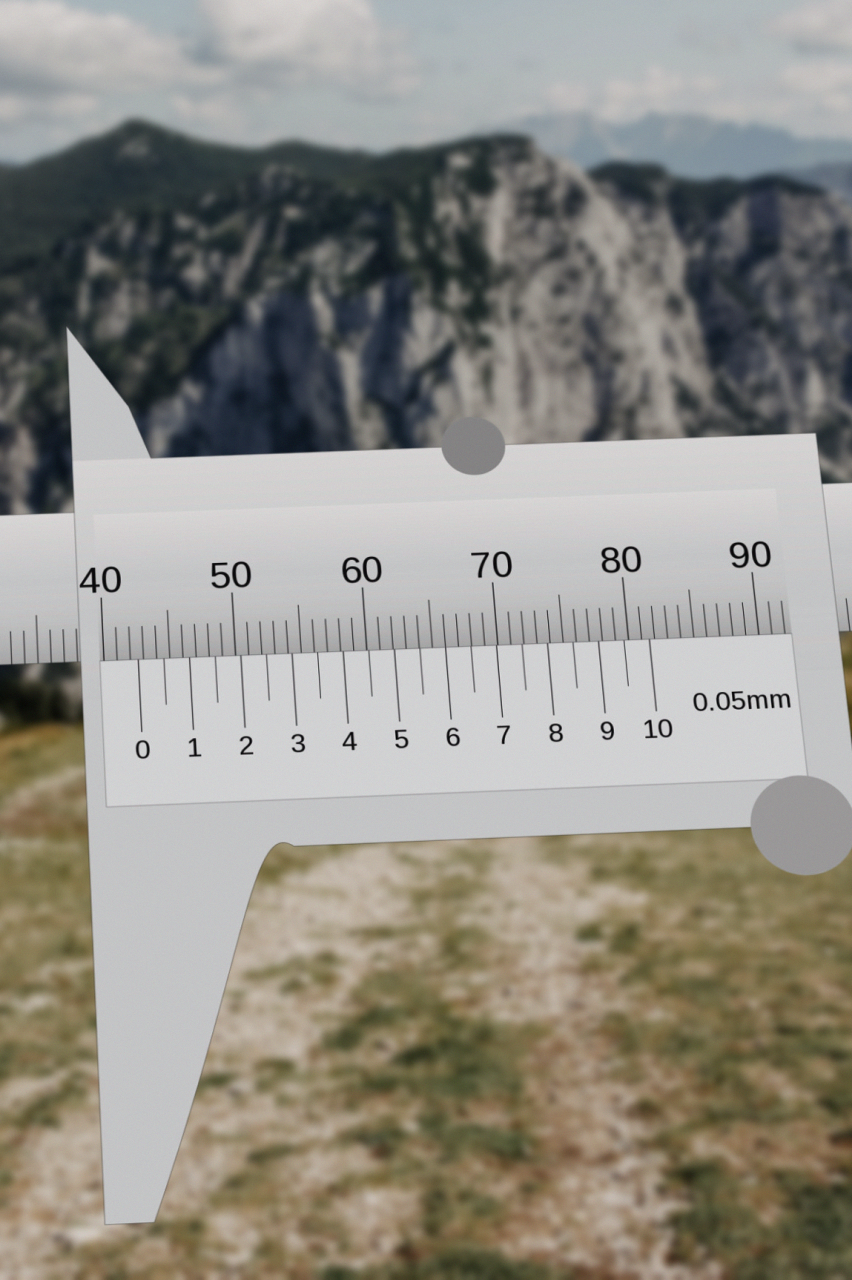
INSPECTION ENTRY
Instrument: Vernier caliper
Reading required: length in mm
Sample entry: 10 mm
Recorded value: 42.6 mm
